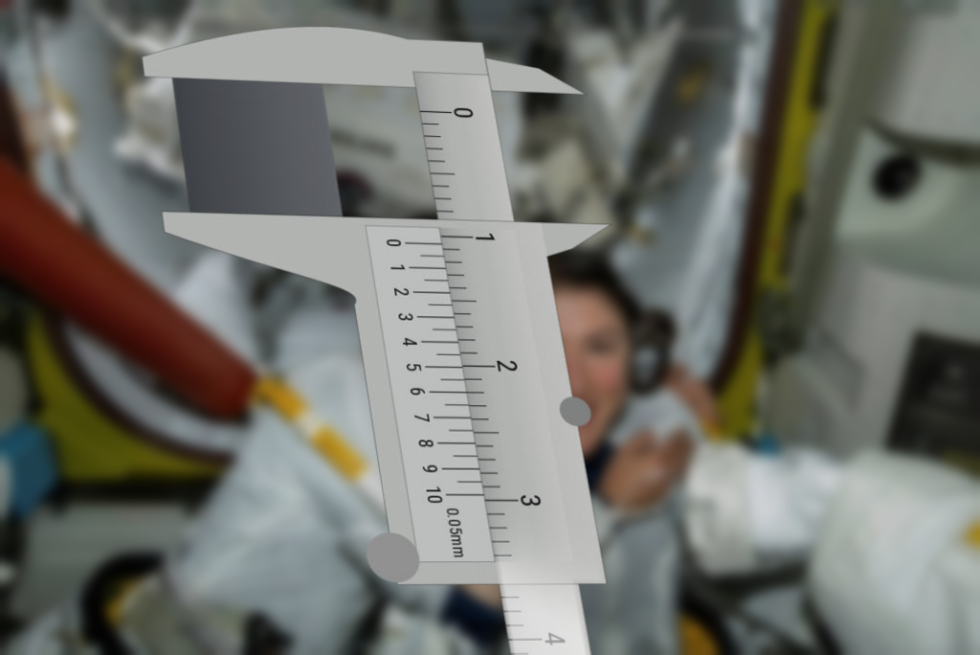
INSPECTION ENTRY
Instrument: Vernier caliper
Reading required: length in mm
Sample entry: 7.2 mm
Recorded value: 10.6 mm
